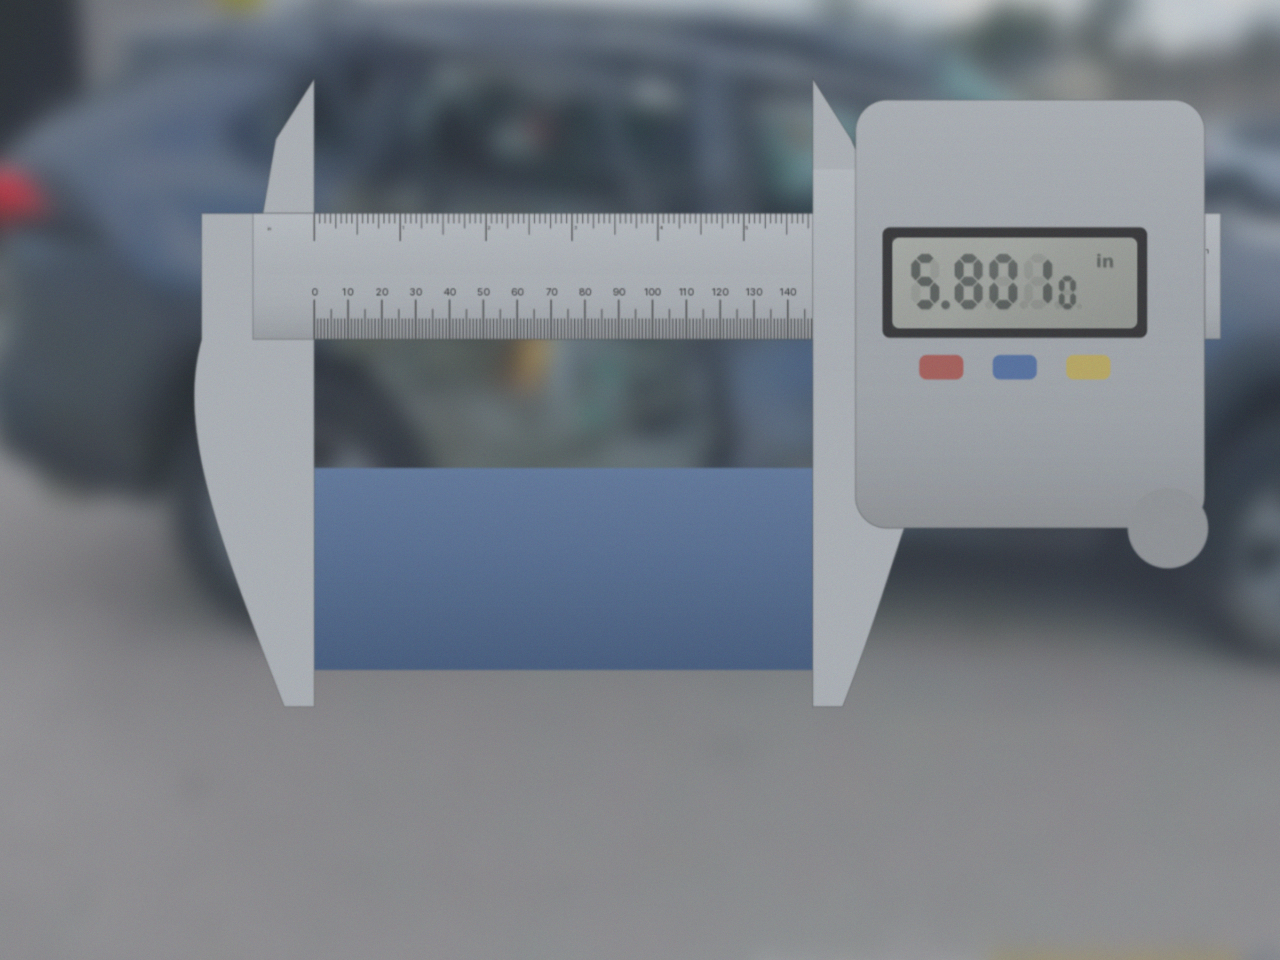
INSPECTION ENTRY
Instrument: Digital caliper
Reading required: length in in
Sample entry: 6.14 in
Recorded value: 5.8010 in
